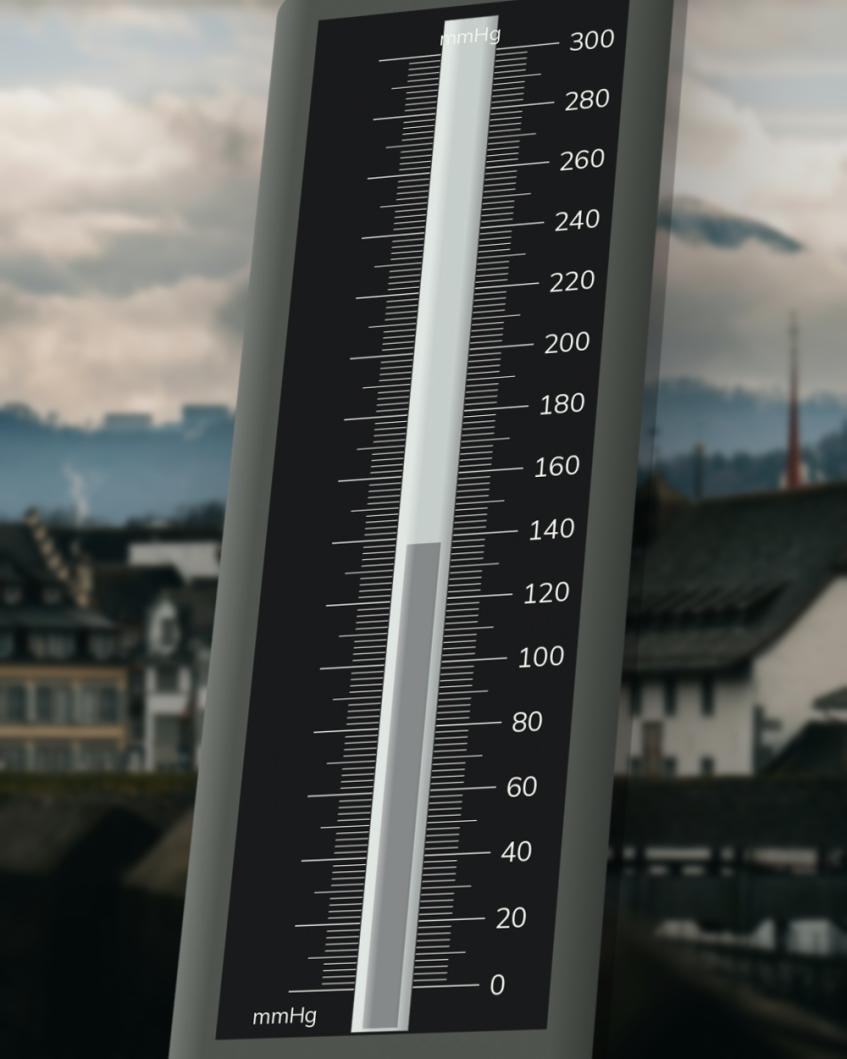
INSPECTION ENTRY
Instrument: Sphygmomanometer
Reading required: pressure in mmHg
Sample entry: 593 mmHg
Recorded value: 138 mmHg
